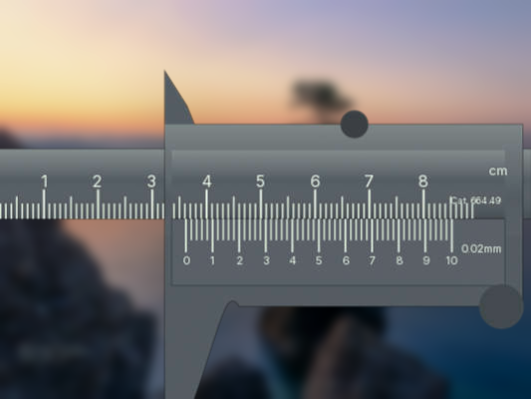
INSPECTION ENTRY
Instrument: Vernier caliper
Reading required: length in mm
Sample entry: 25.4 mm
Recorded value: 36.2 mm
